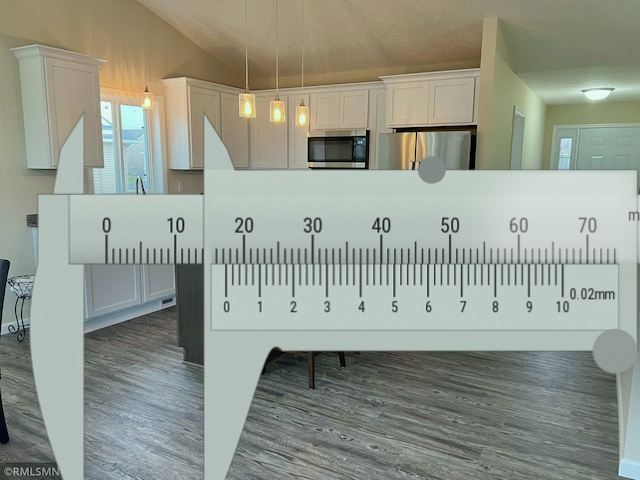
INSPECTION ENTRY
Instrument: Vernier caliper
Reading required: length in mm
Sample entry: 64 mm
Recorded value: 17.4 mm
